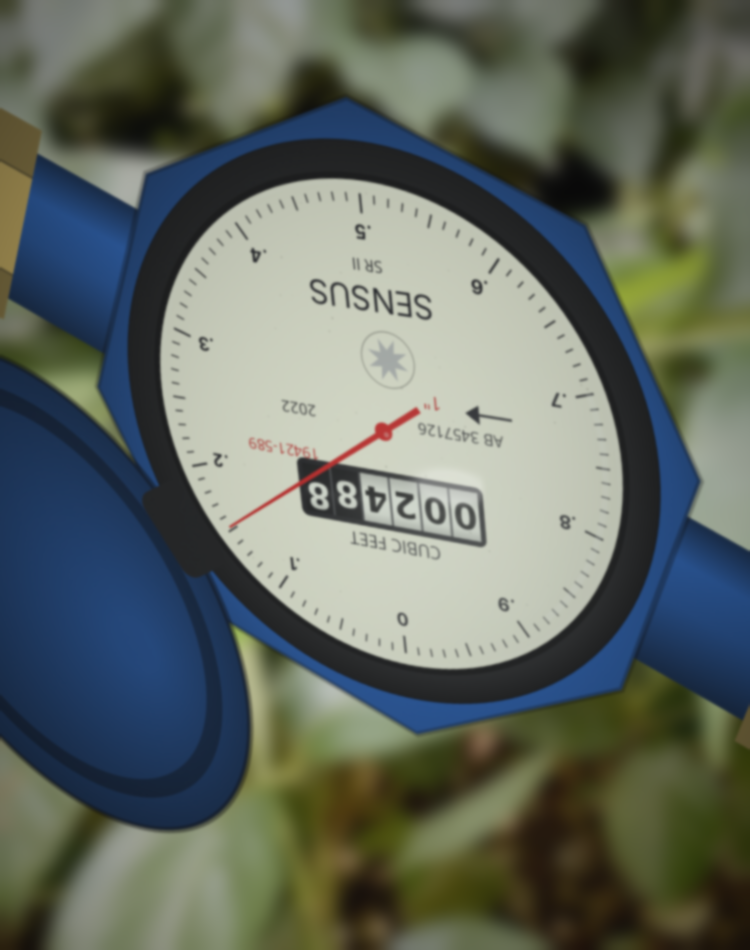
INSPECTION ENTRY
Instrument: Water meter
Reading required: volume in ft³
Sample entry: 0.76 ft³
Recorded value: 2488.15 ft³
